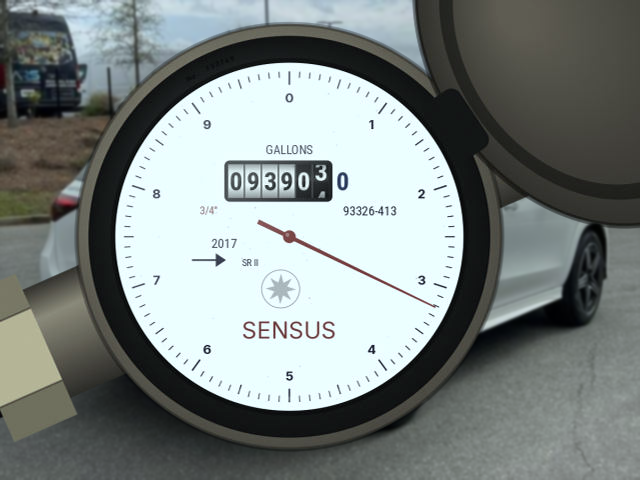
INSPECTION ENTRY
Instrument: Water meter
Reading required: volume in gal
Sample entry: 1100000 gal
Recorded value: 939033.2 gal
